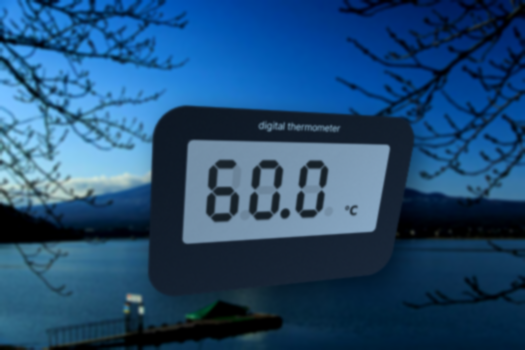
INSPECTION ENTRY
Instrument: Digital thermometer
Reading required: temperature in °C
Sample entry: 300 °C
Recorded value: 60.0 °C
